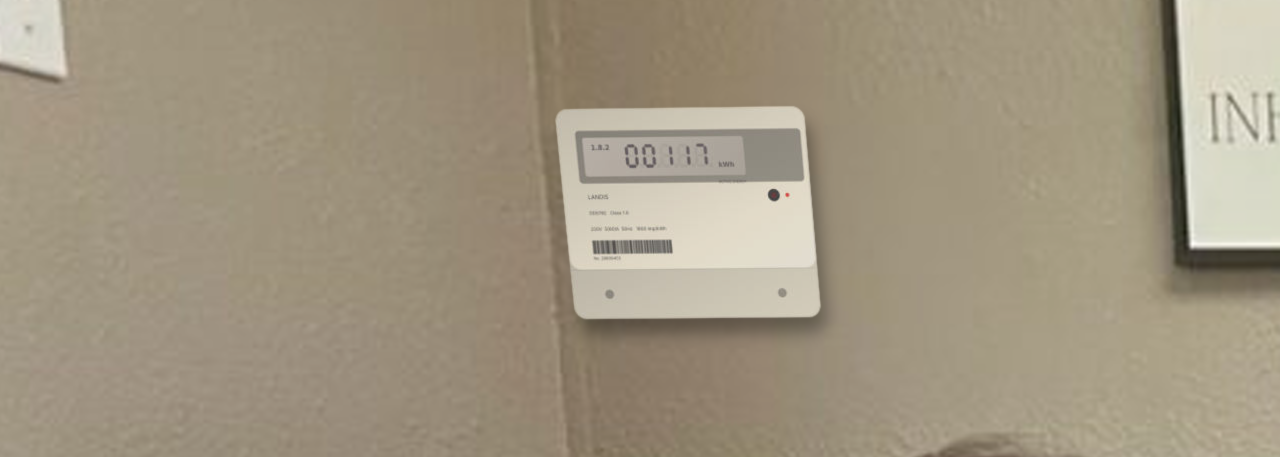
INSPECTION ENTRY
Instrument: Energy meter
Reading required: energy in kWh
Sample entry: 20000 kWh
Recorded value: 117 kWh
